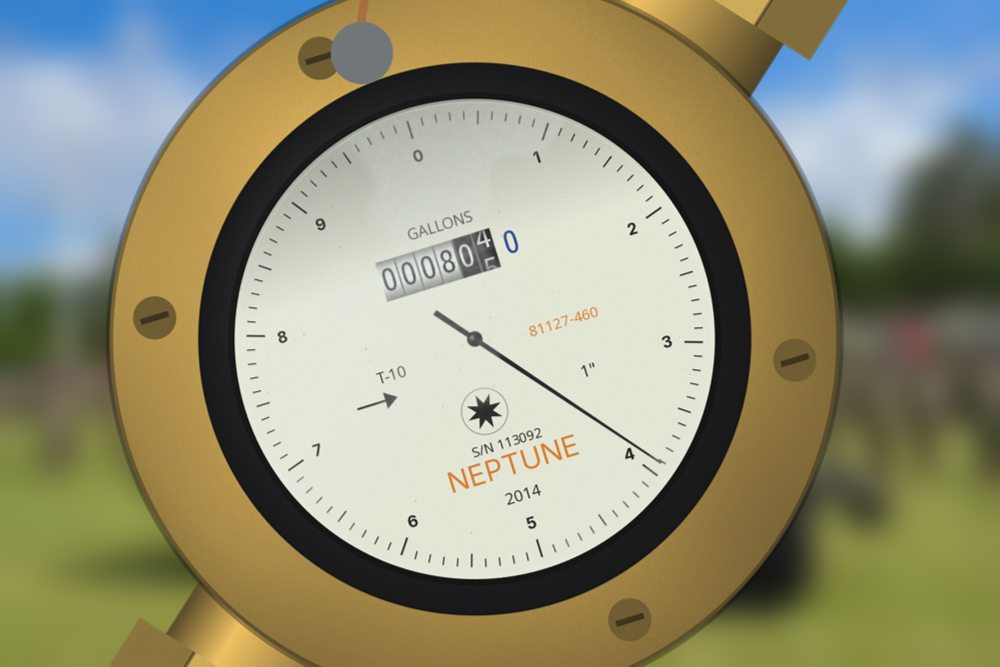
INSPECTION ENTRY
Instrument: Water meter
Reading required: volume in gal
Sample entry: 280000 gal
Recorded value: 8043.9 gal
